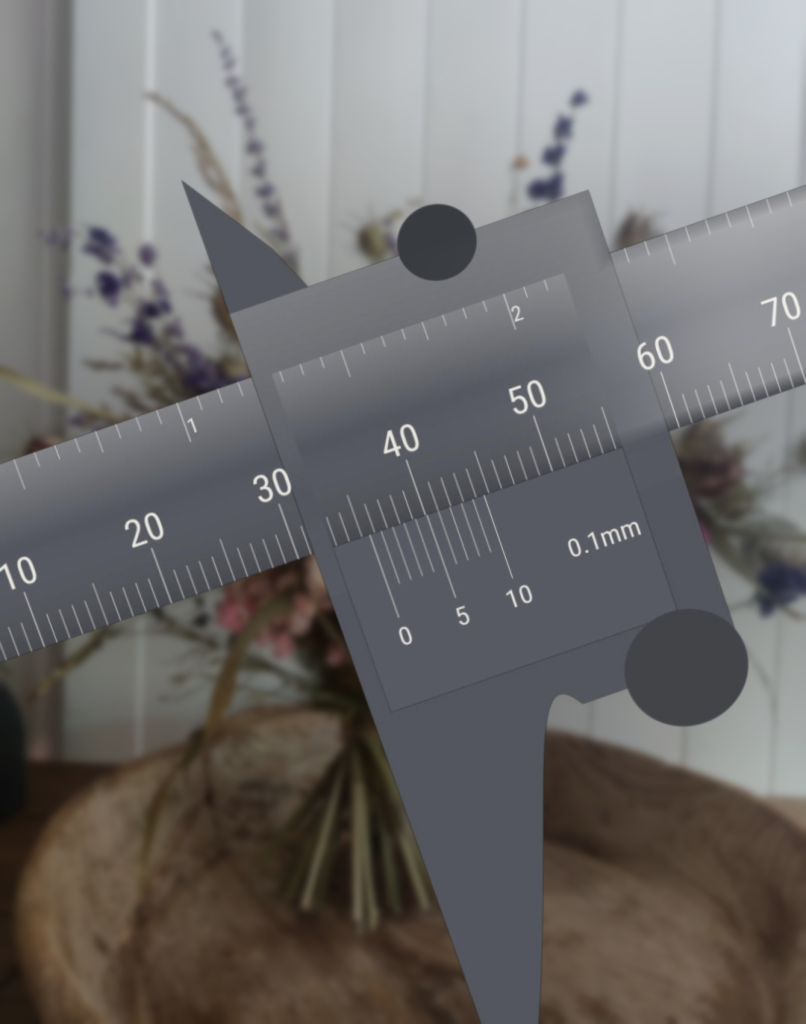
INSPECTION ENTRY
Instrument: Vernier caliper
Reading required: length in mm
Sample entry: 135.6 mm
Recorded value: 35.6 mm
